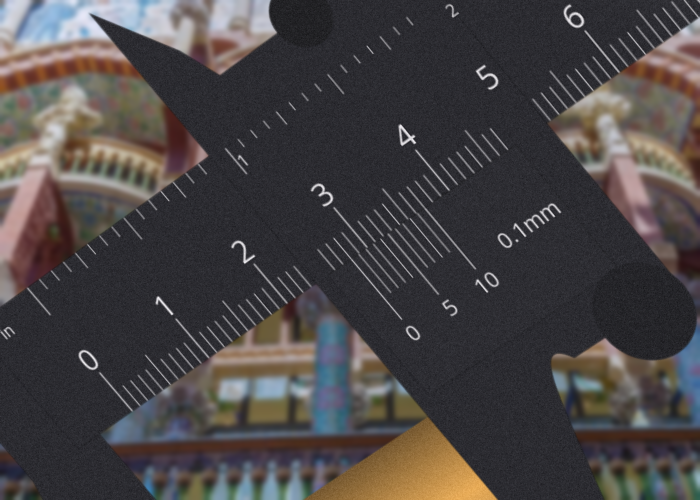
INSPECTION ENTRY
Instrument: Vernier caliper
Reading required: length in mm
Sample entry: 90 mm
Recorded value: 28.0 mm
